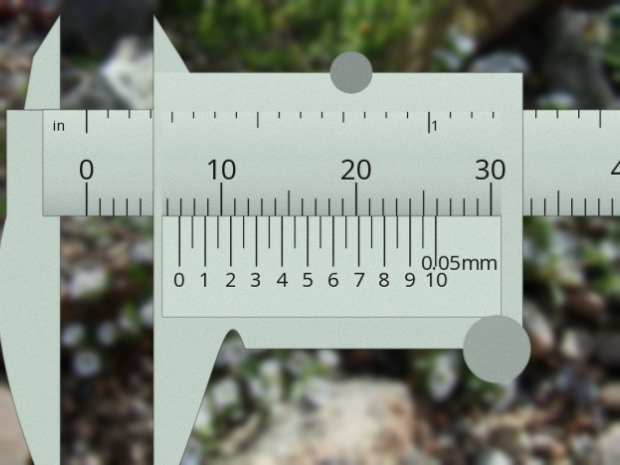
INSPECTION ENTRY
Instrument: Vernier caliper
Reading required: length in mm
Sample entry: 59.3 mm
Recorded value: 6.9 mm
